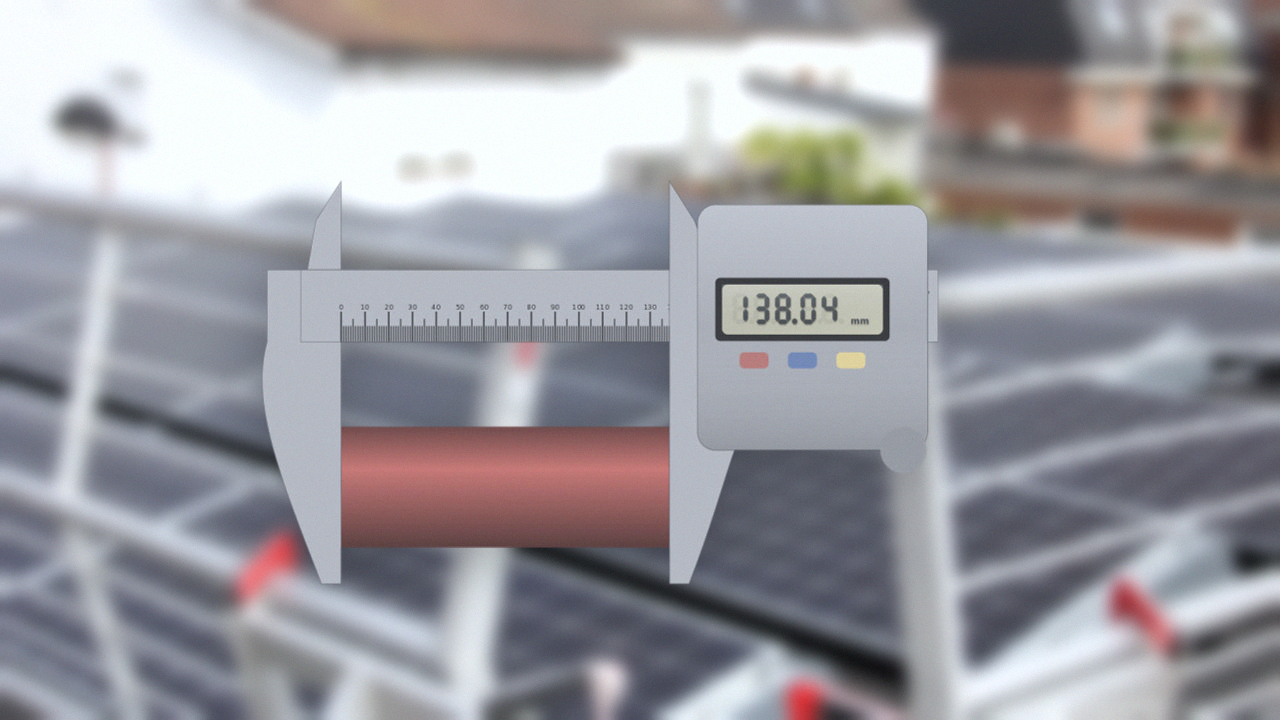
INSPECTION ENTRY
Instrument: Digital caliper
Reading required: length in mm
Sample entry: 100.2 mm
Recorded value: 138.04 mm
